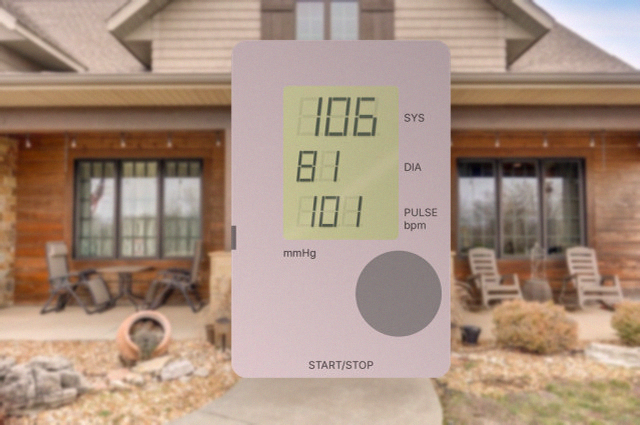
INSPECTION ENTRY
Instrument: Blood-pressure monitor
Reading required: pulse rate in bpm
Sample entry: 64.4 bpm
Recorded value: 101 bpm
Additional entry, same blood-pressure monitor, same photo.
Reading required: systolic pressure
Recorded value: 106 mmHg
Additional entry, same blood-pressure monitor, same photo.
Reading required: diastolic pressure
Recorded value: 81 mmHg
